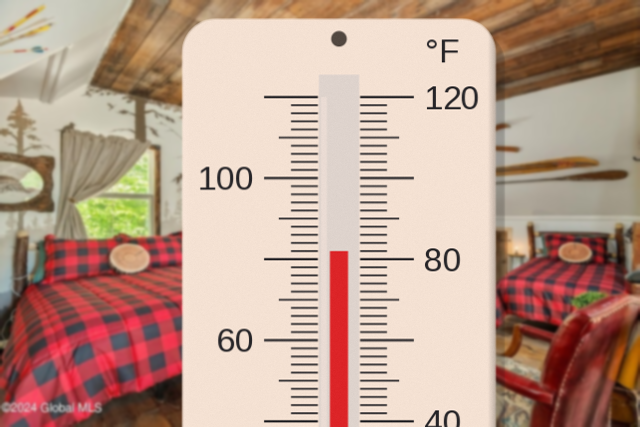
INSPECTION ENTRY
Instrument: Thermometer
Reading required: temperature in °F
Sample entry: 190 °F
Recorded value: 82 °F
